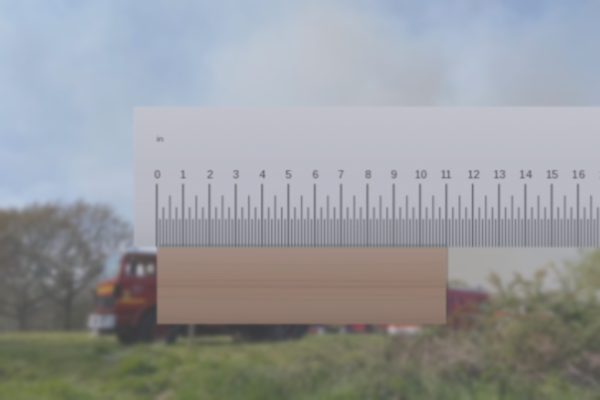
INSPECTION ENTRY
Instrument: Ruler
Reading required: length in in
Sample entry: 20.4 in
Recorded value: 11 in
